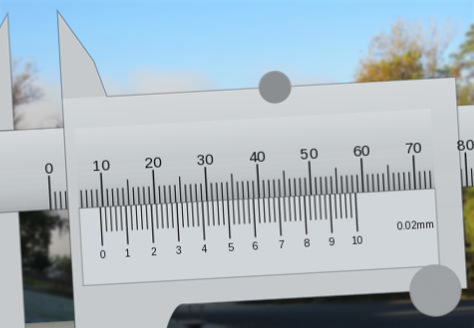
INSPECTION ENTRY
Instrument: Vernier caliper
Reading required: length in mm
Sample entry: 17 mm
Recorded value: 9.5 mm
